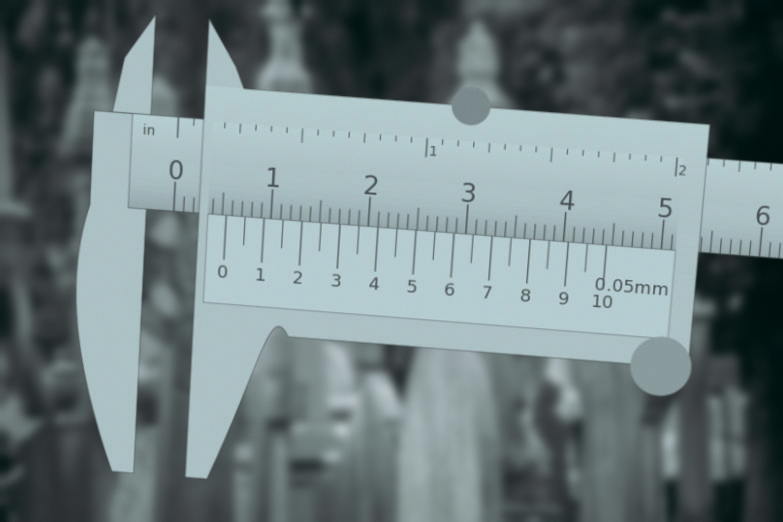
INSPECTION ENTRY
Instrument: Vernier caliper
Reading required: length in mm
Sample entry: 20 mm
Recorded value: 5.4 mm
